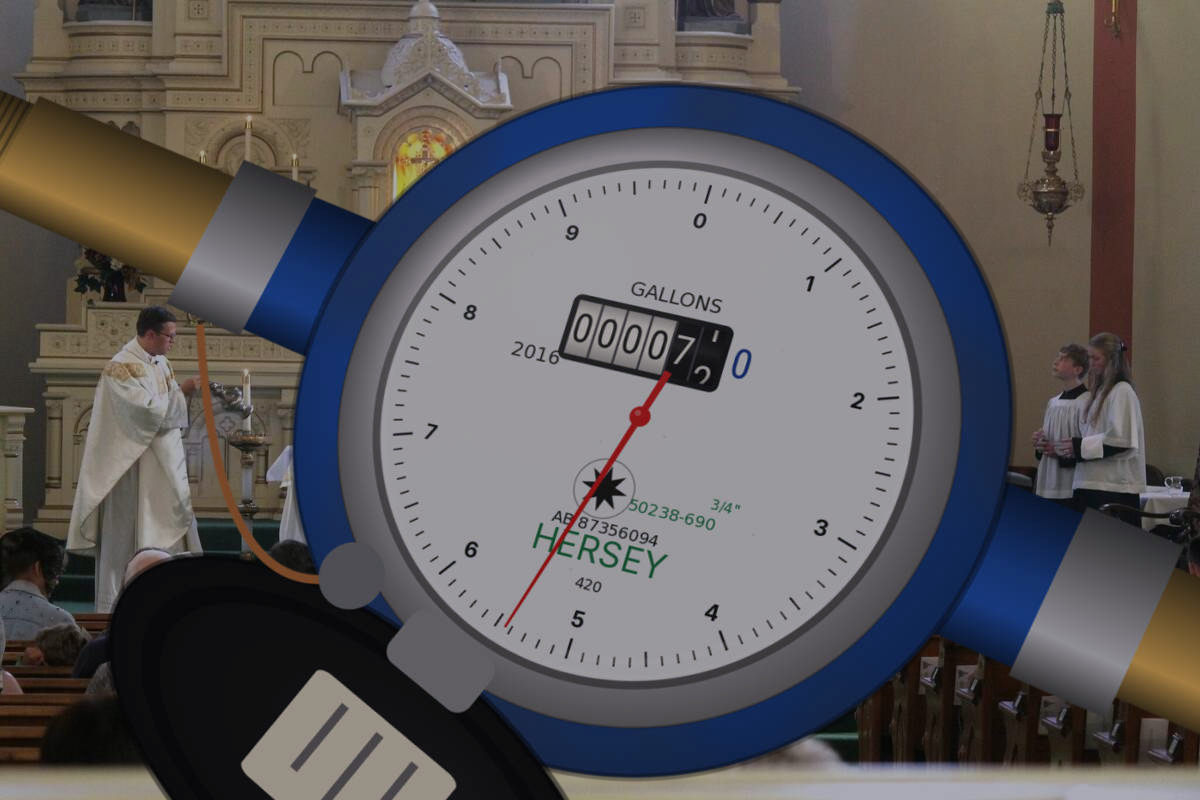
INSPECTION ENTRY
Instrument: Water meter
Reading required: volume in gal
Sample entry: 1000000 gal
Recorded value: 715.4 gal
